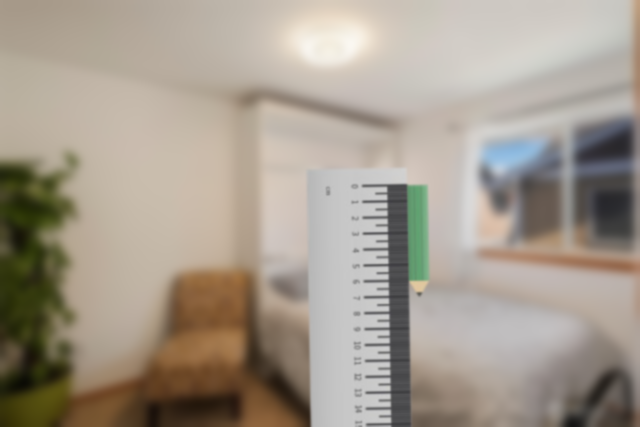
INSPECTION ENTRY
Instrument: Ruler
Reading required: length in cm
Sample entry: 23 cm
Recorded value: 7 cm
